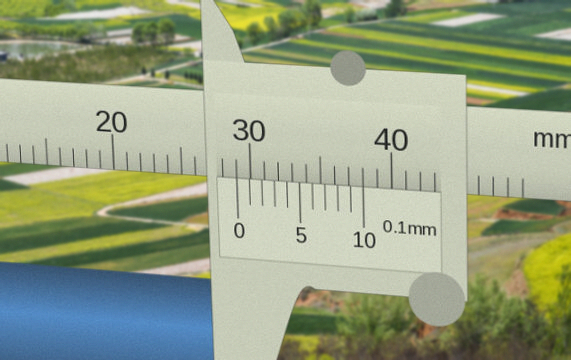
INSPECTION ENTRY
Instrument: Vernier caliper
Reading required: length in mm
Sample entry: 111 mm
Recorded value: 29.0 mm
